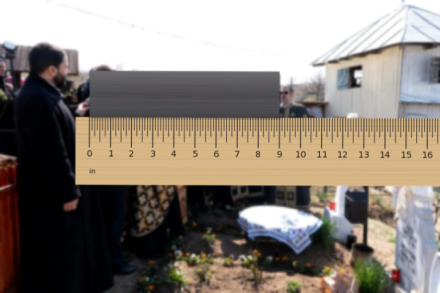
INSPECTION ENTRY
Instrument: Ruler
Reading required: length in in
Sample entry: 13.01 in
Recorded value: 9 in
